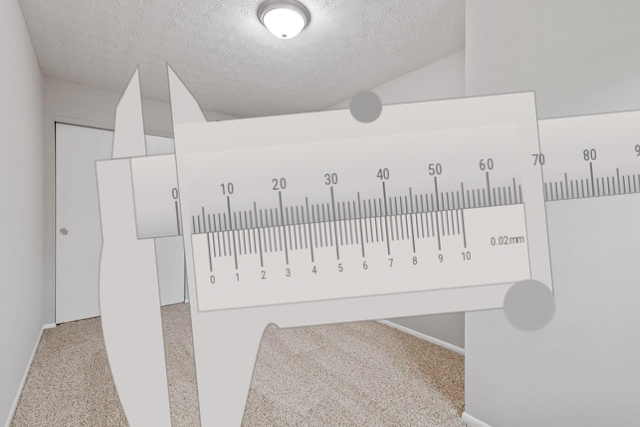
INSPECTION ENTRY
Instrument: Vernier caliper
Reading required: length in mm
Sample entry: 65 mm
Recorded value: 5.5 mm
